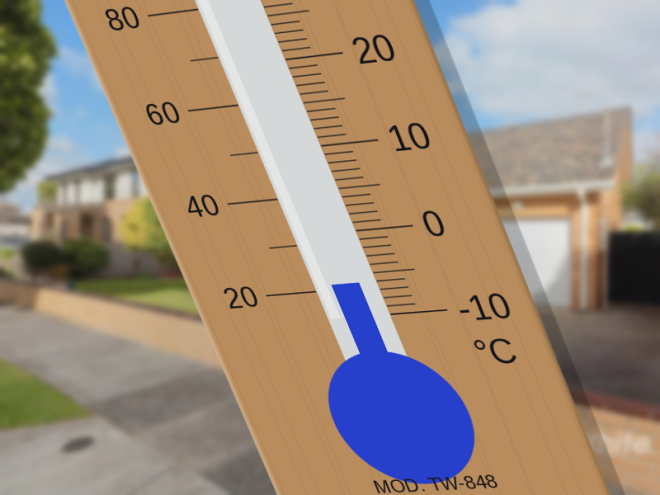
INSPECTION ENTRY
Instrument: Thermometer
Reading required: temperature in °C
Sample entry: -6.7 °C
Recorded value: -6 °C
